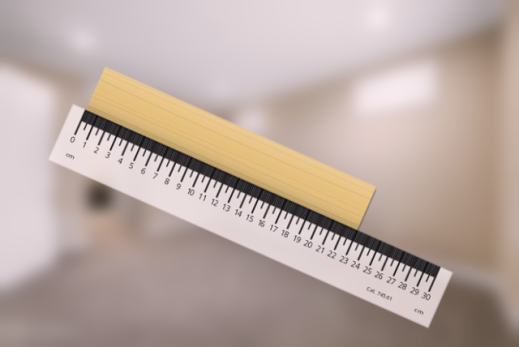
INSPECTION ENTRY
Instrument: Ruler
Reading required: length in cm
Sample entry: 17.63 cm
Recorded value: 23 cm
